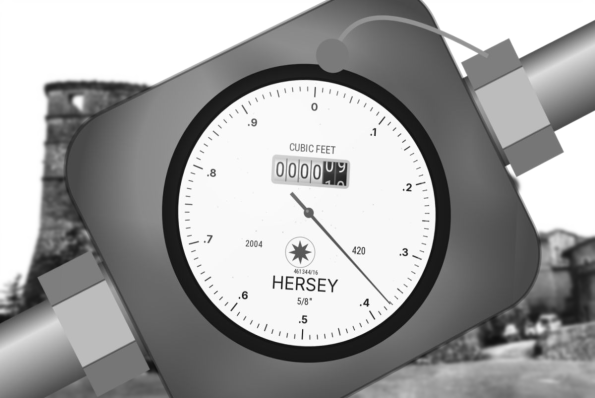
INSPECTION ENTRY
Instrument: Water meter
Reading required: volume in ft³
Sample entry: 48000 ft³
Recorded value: 9.37 ft³
